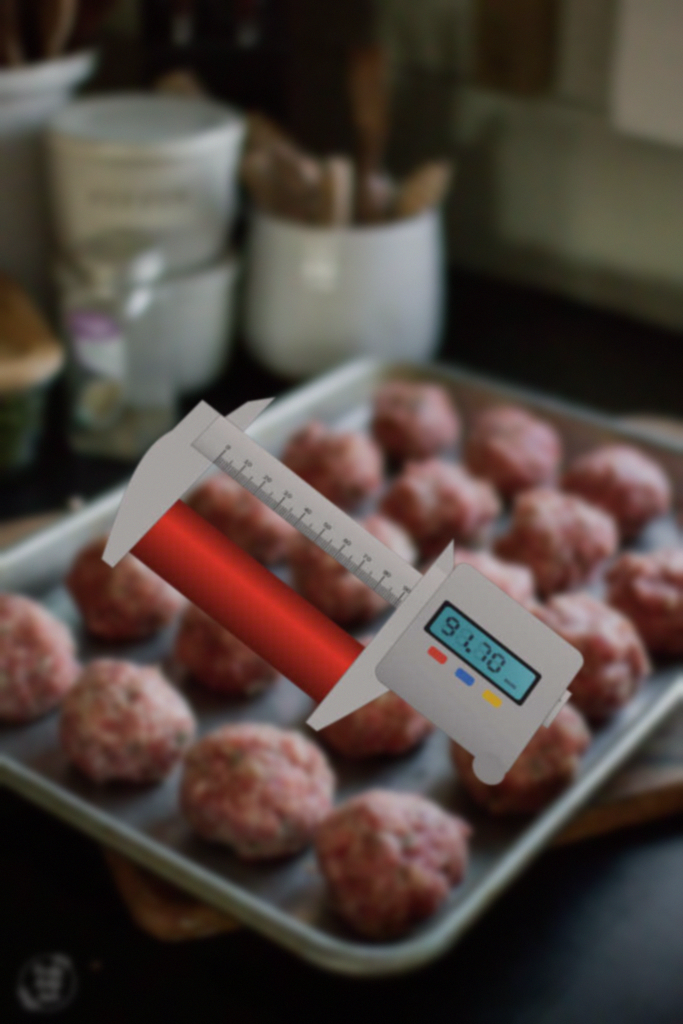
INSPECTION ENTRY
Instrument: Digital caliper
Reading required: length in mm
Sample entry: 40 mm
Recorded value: 91.70 mm
